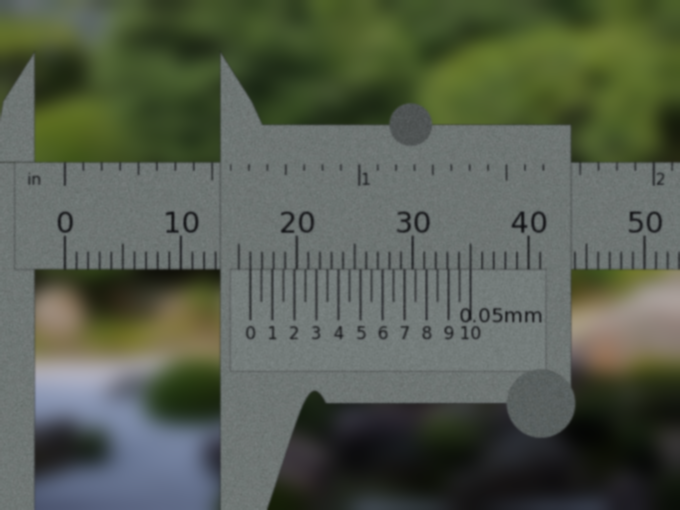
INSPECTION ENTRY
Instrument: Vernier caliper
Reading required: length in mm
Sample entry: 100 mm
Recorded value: 16.0 mm
